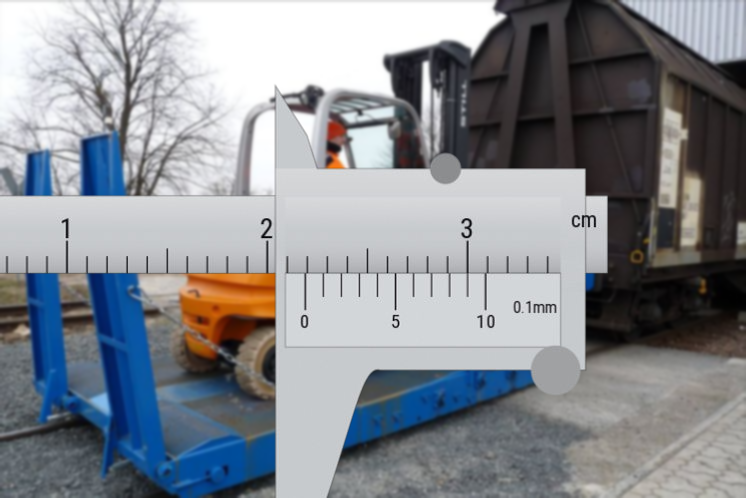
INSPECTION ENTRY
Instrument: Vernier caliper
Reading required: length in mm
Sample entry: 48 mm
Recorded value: 21.9 mm
